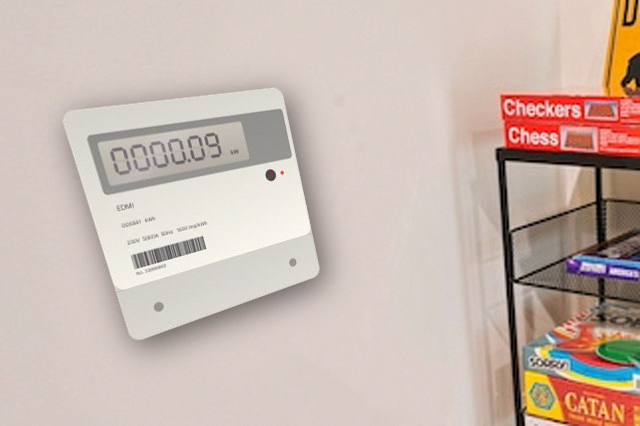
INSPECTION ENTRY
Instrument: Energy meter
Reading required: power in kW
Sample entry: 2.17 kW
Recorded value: 0.09 kW
